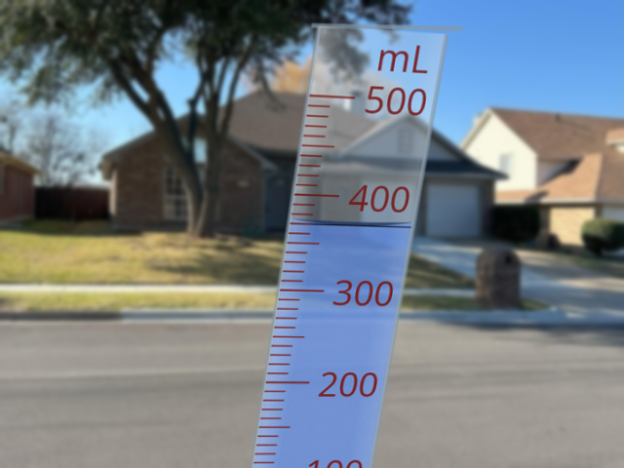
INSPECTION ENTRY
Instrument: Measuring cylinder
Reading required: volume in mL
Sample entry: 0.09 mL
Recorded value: 370 mL
